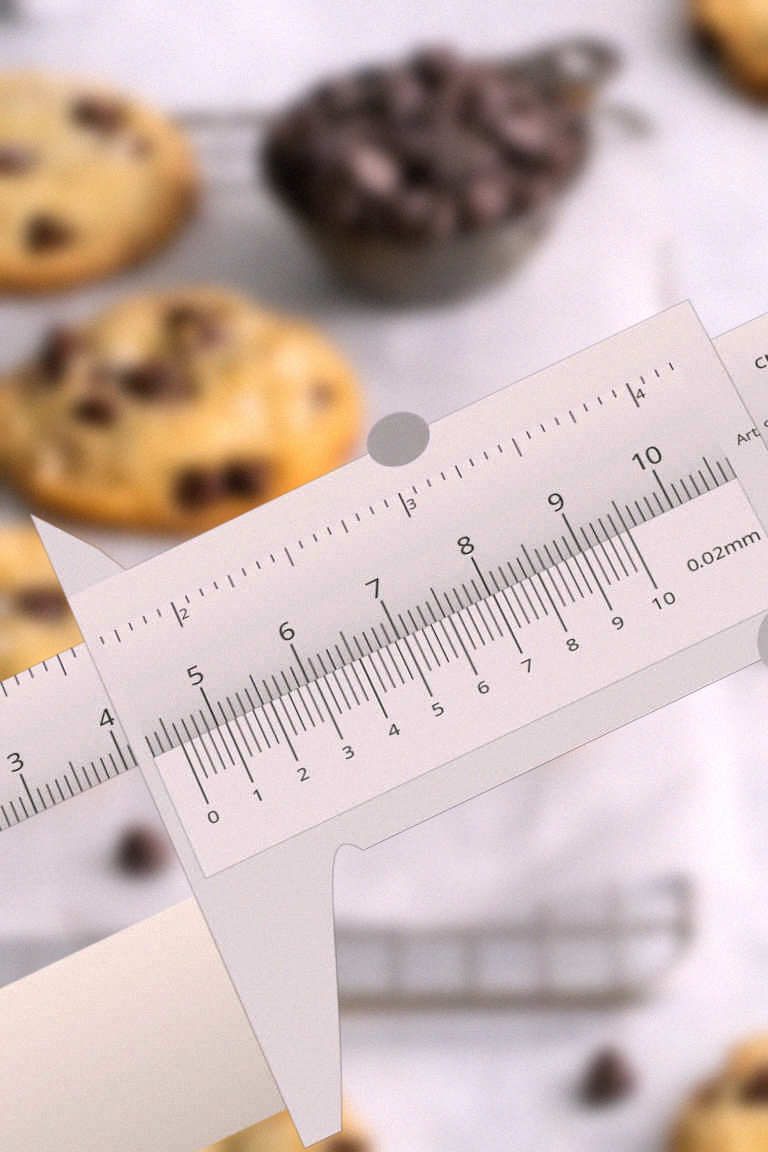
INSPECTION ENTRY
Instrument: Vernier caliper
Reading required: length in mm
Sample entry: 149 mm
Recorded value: 46.0 mm
